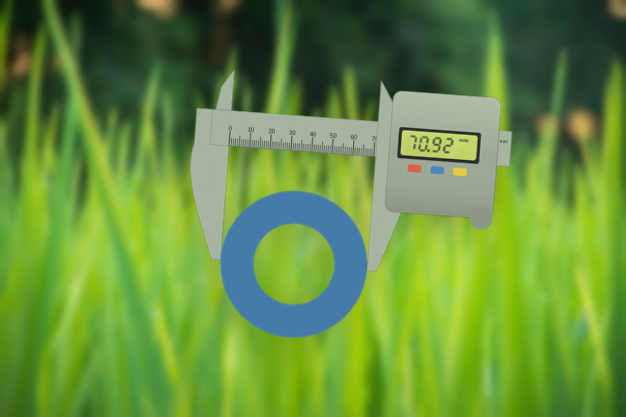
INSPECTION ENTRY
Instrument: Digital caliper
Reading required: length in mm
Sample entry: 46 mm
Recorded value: 70.92 mm
